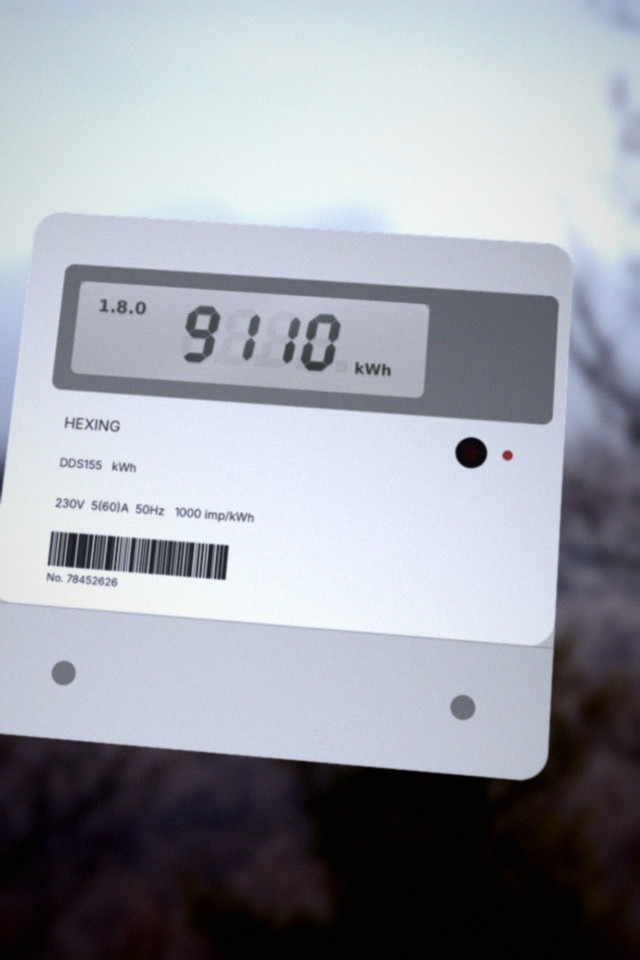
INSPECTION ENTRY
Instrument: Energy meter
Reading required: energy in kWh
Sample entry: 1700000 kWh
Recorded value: 9110 kWh
